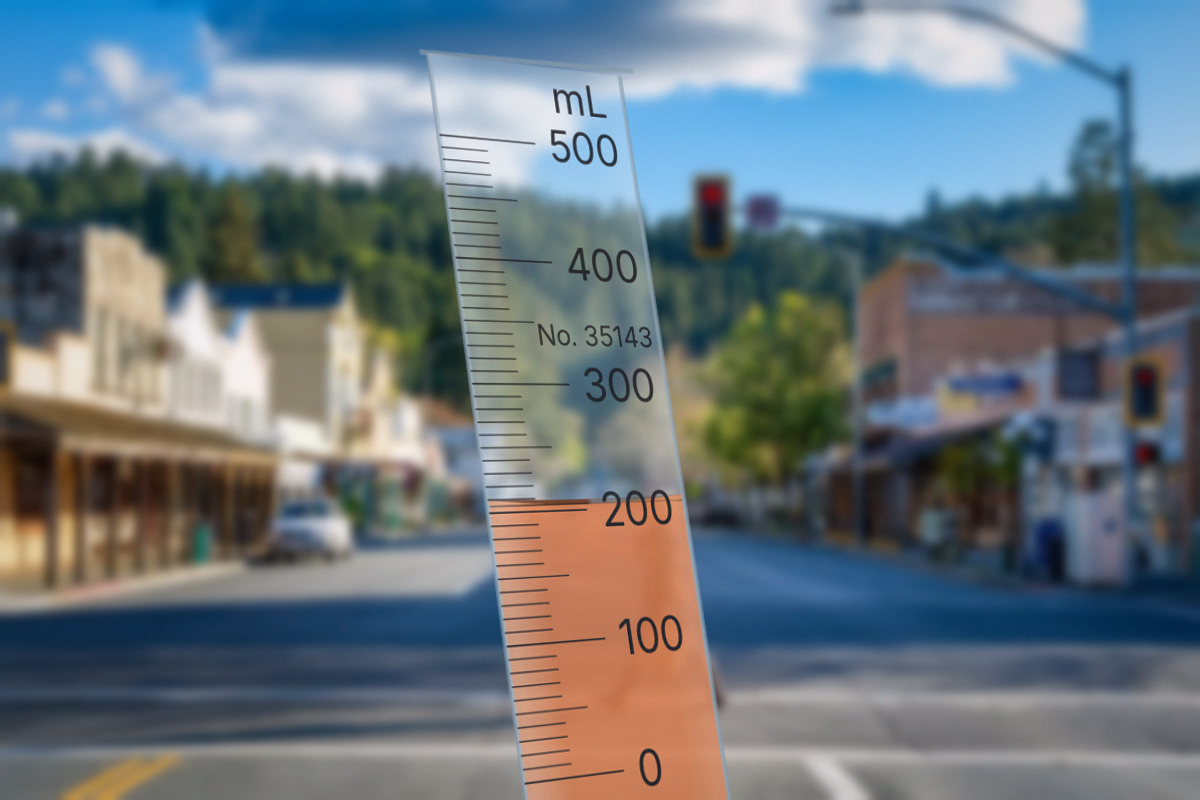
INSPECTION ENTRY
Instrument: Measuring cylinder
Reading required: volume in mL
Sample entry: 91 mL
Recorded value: 205 mL
